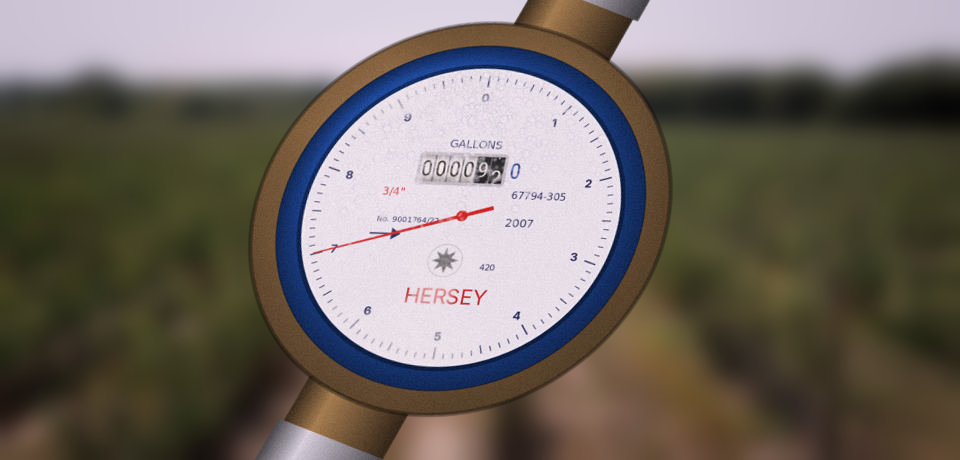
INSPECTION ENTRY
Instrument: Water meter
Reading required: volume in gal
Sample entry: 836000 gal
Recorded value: 917.0 gal
